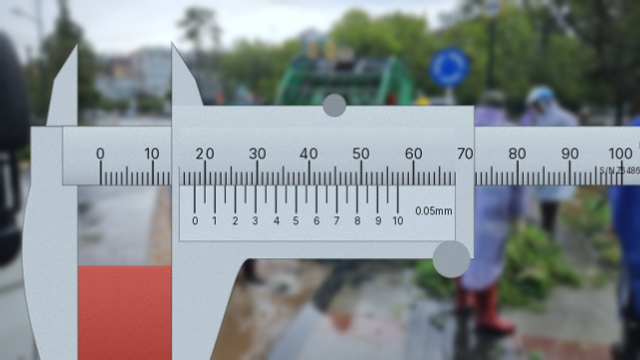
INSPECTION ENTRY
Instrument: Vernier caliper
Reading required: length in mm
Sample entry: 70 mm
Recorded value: 18.0 mm
